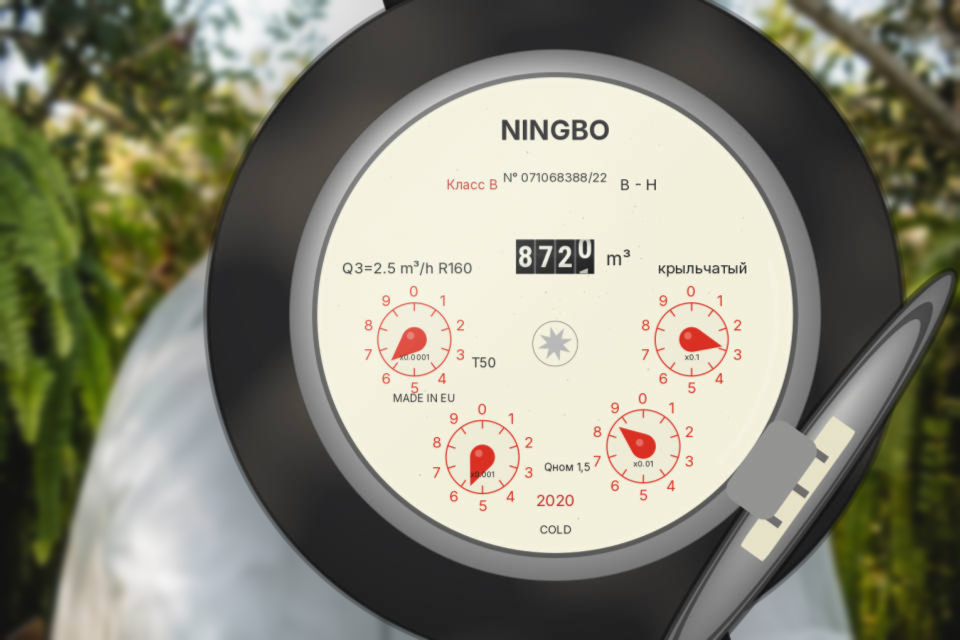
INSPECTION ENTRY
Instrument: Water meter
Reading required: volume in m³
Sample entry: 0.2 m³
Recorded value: 8720.2856 m³
